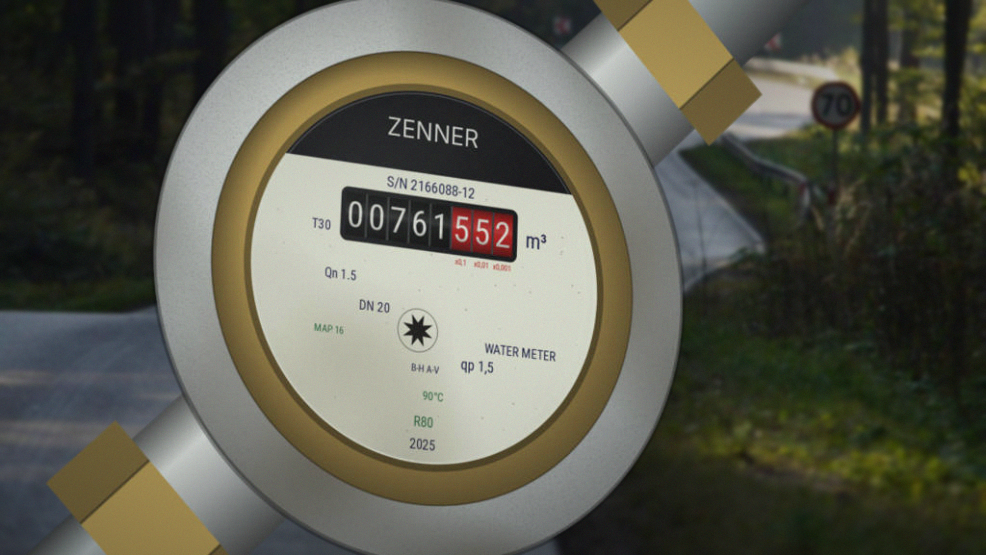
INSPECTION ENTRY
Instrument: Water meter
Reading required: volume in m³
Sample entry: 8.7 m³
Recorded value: 761.552 m³
